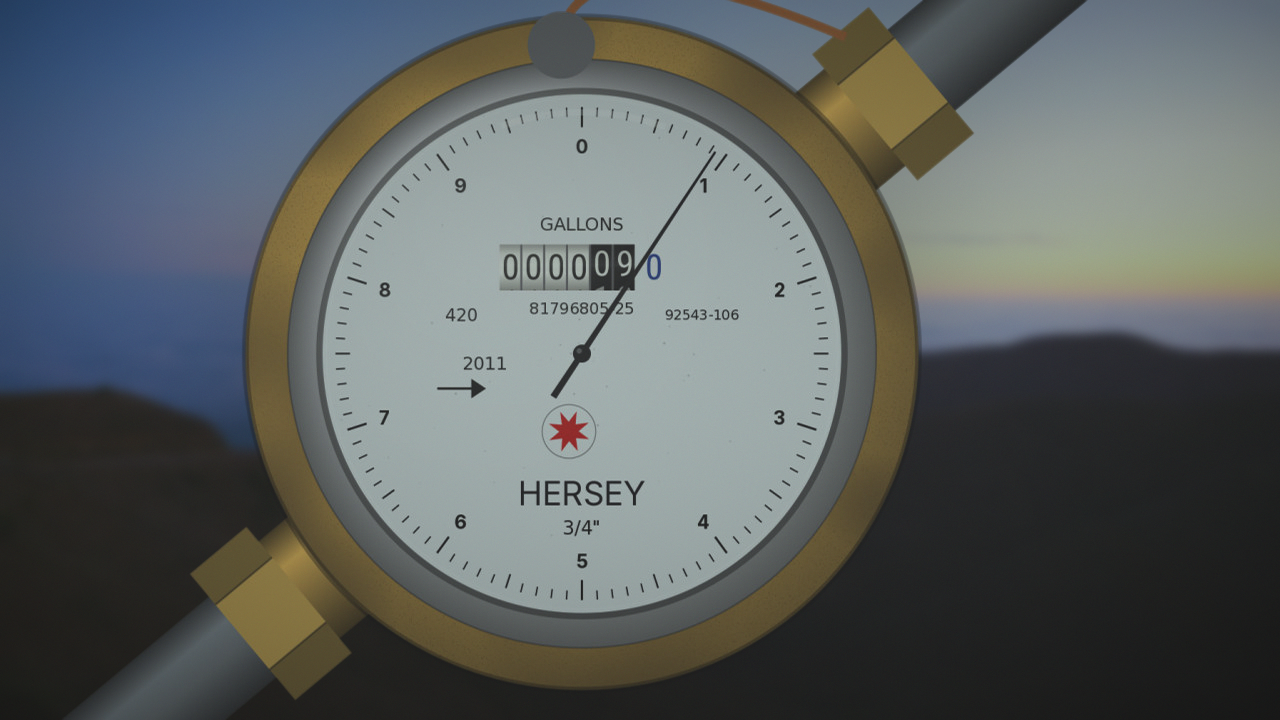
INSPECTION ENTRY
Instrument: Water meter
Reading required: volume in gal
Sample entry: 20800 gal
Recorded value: 90.9 gal
